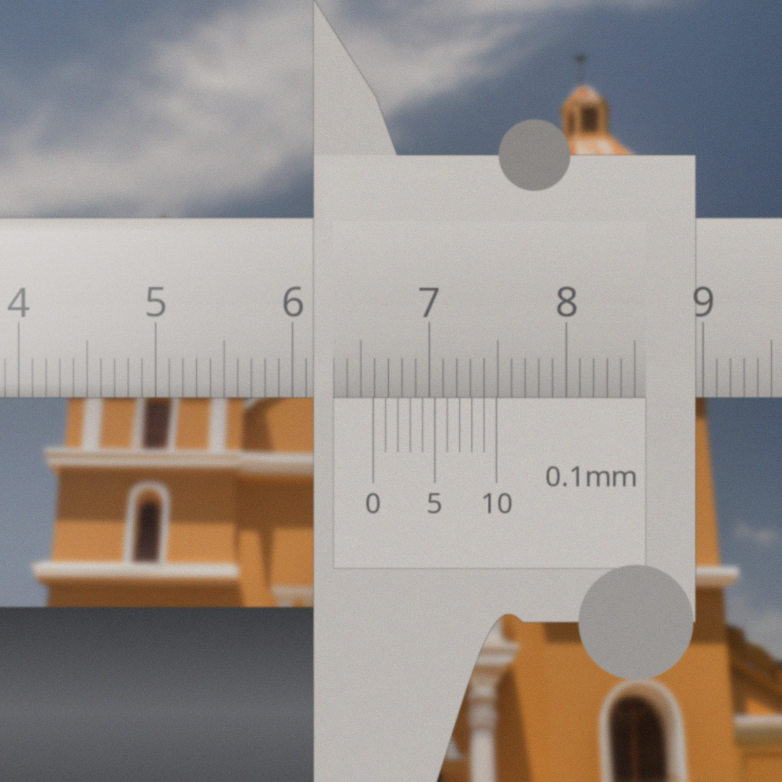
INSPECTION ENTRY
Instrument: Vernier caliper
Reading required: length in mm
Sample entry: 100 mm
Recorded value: 65.9 mm
